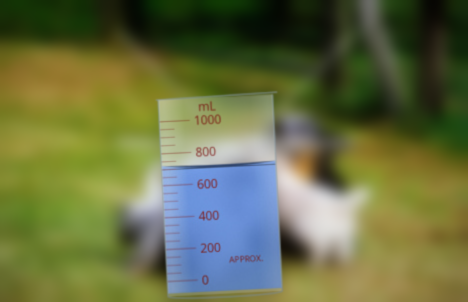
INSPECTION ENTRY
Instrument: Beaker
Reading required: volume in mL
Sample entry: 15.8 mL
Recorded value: 700 mL
